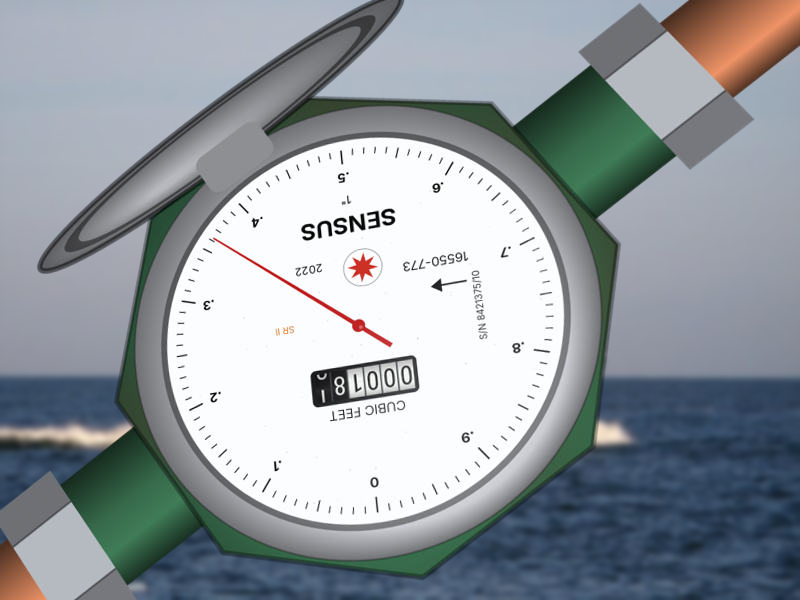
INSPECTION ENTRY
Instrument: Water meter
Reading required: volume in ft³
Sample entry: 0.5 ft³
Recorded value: 181.36 ft³
